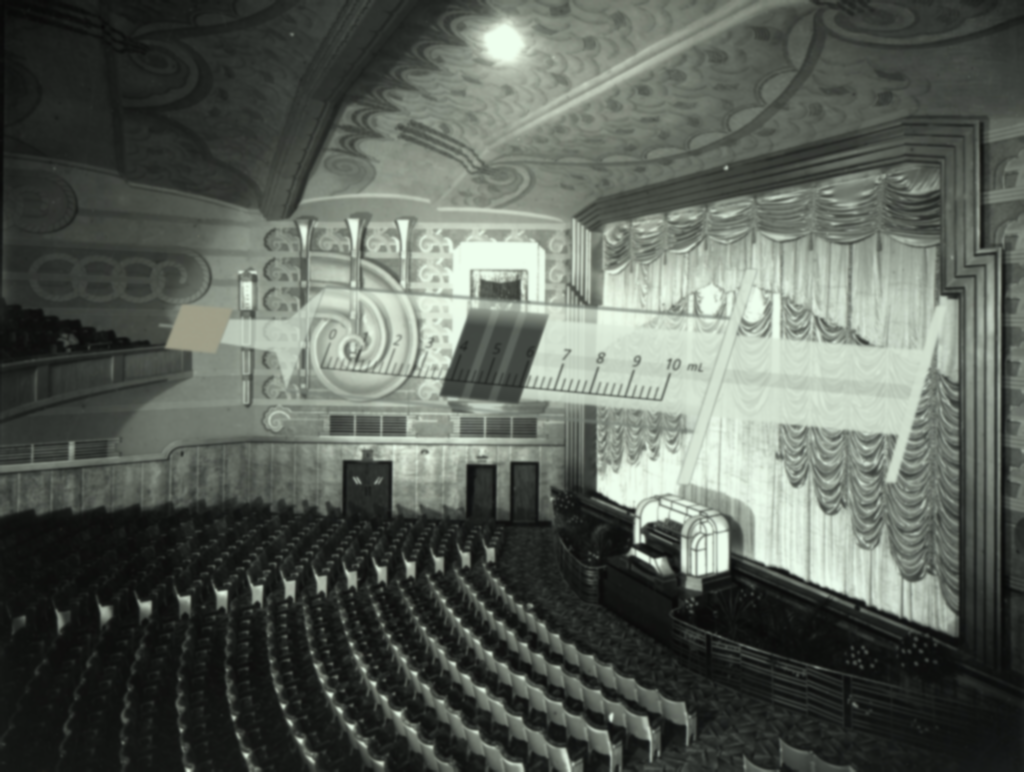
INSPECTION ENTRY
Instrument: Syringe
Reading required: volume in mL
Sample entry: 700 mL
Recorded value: 3.8 mL
